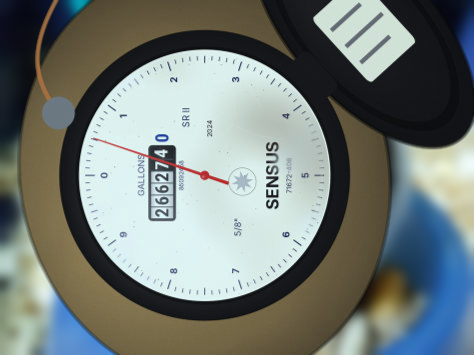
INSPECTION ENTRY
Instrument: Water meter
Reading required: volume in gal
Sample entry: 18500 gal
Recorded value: 2662740.5 gal
